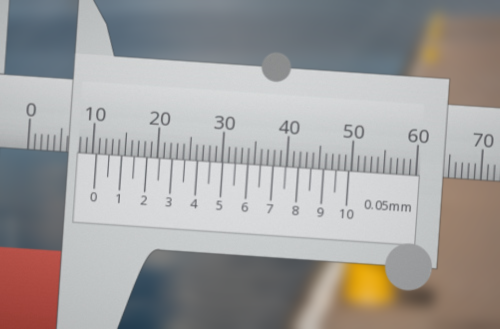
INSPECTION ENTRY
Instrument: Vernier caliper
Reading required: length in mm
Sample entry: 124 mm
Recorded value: 10.6 mm
